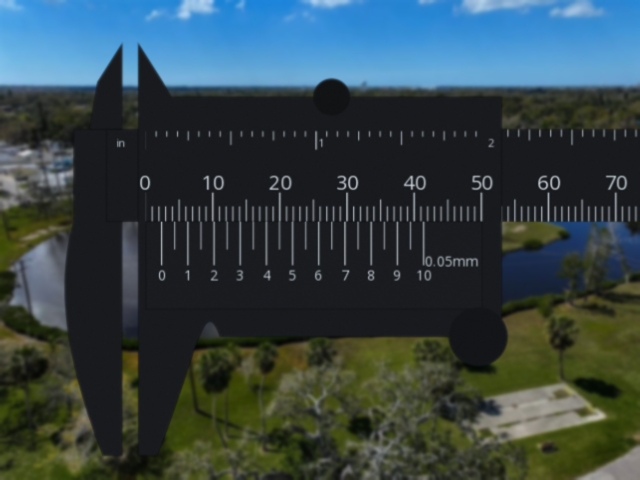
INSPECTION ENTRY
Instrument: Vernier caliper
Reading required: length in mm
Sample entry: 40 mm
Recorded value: 2.4 mm
